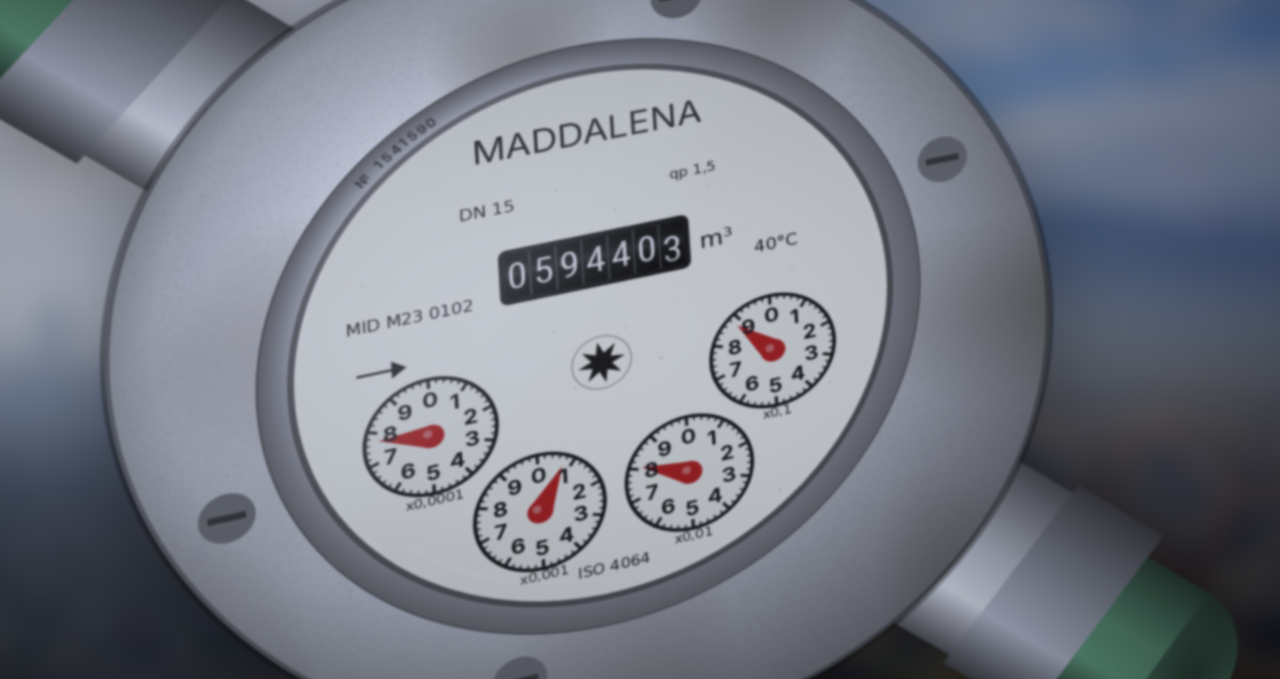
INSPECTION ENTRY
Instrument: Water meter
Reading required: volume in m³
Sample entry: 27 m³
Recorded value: 594402.8807 m³
